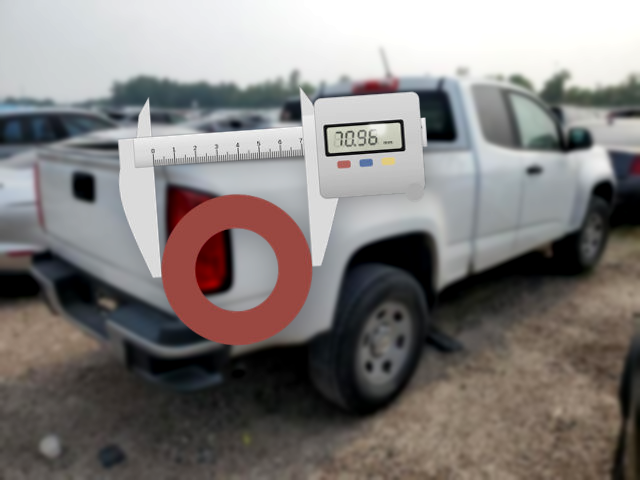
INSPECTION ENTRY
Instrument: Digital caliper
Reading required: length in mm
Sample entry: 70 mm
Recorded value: 70.96 mm
